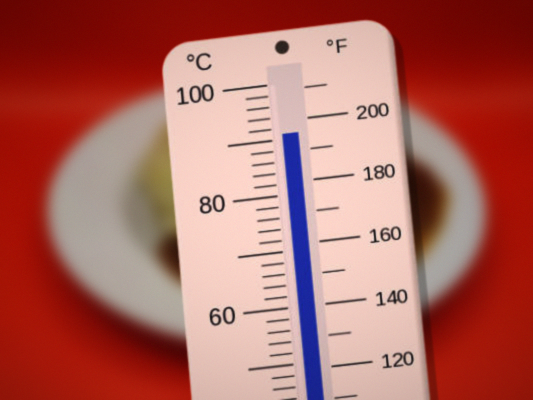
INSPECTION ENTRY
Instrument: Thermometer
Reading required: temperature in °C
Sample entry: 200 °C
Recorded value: 91 °C
